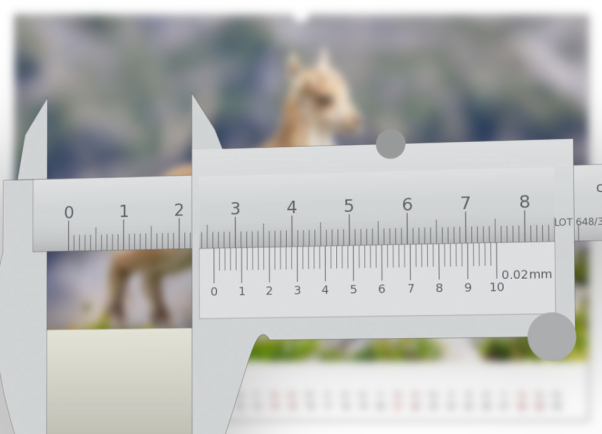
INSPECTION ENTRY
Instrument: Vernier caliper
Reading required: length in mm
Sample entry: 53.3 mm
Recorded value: 26.2 mm
